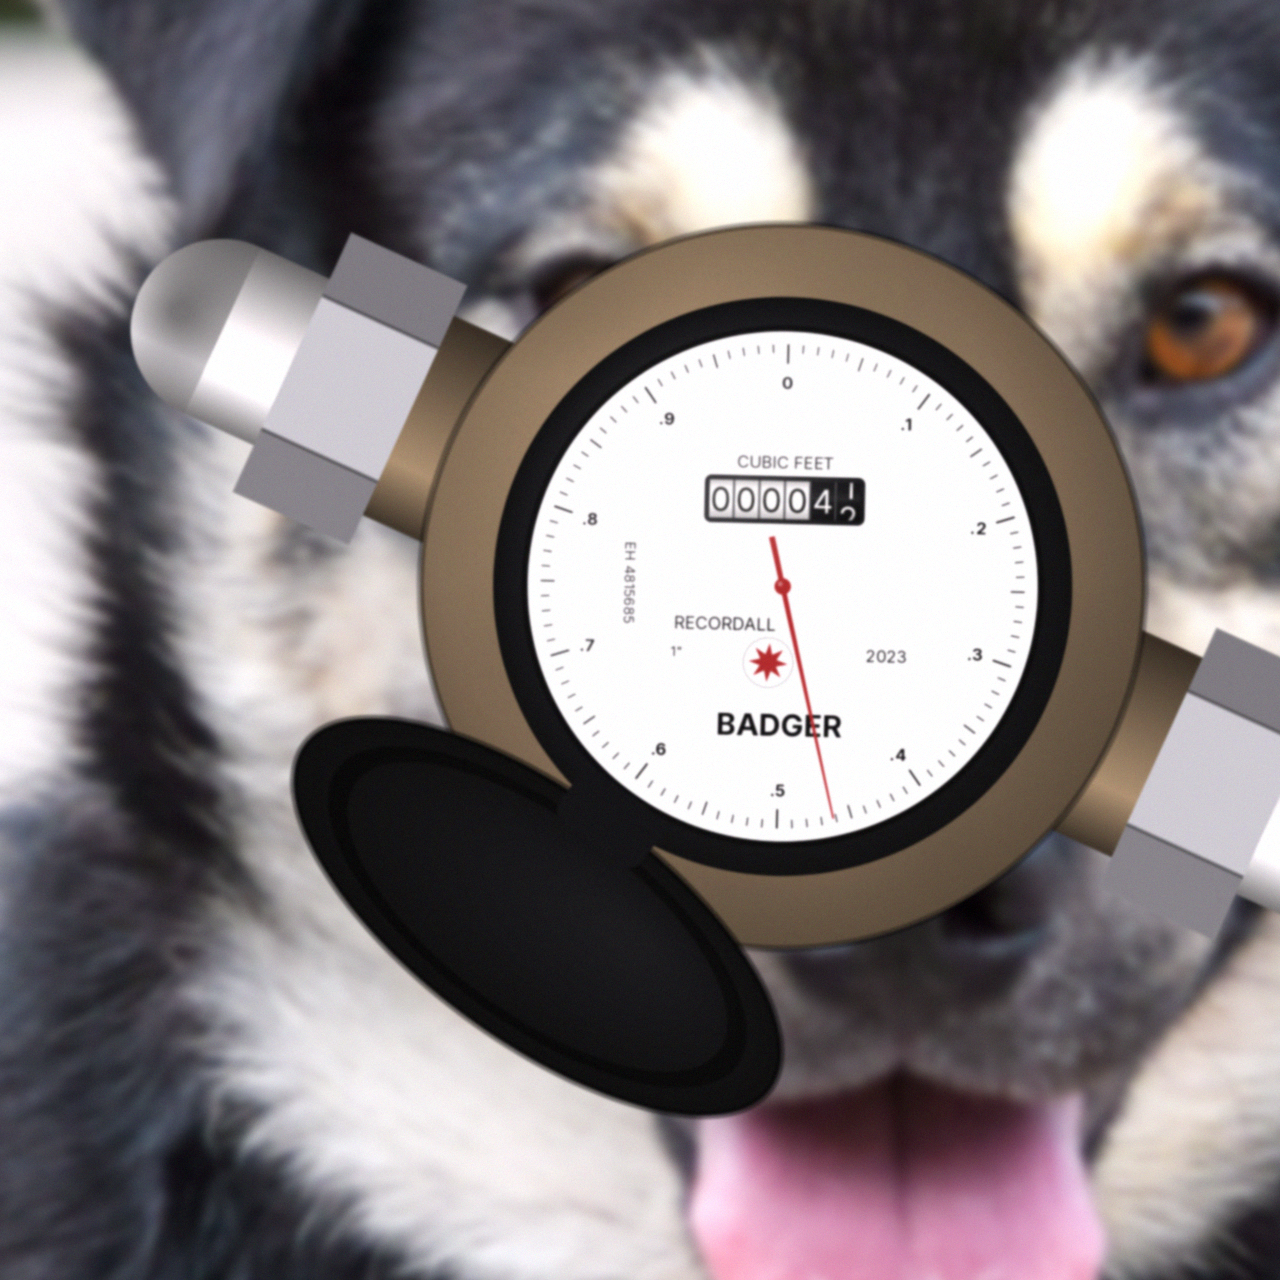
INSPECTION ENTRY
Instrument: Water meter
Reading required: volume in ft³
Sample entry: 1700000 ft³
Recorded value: 41.46 ft³
